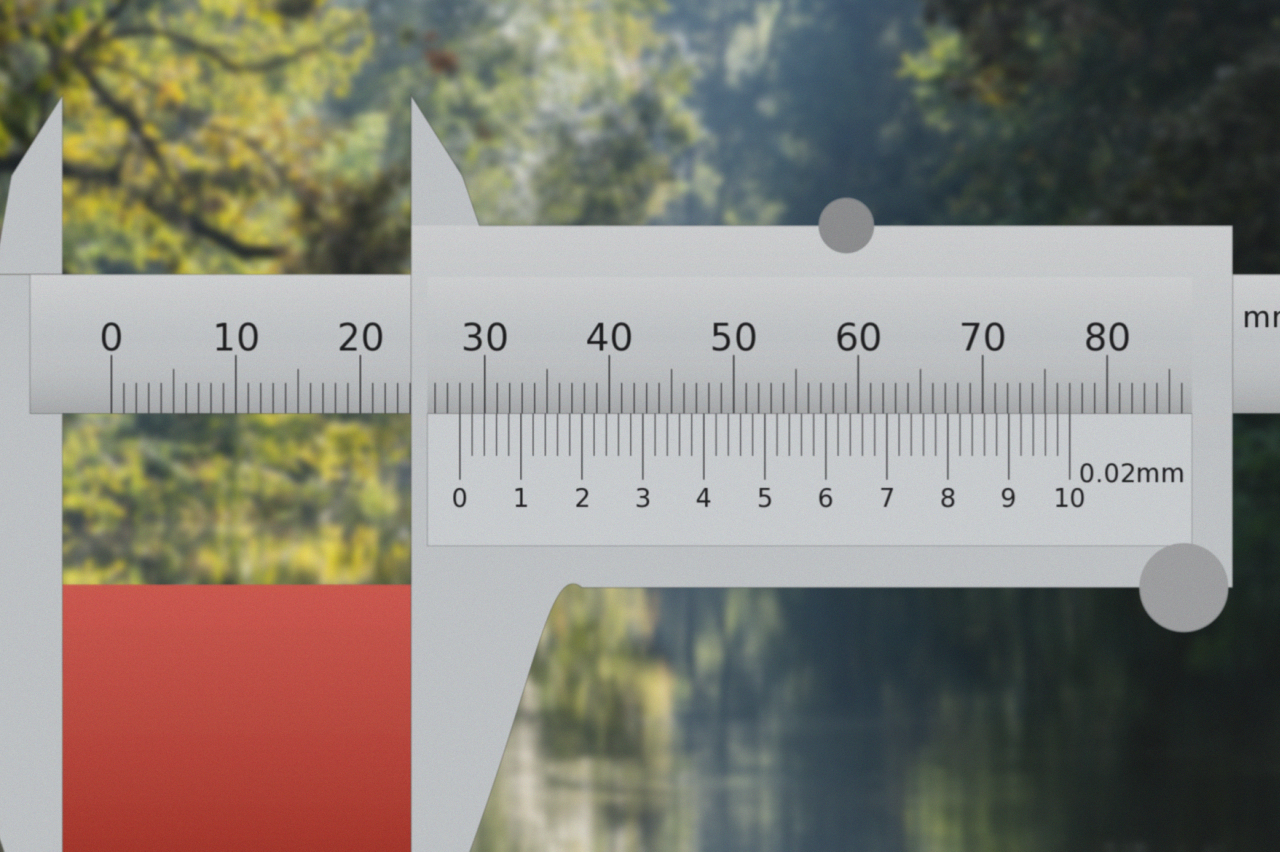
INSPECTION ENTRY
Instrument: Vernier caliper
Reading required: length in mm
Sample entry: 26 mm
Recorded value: 28.0 mm
